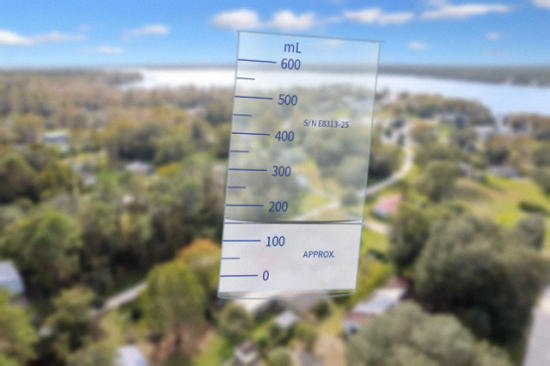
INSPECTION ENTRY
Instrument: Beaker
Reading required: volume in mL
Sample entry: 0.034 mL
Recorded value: 150 mL
